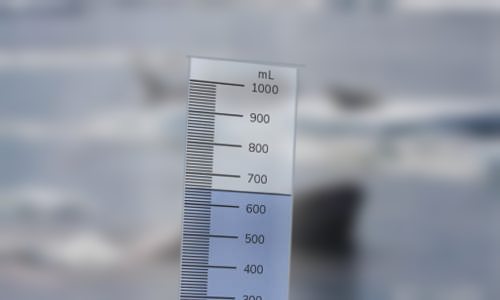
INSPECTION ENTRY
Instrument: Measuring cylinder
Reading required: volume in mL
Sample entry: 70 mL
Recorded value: 650 mL
